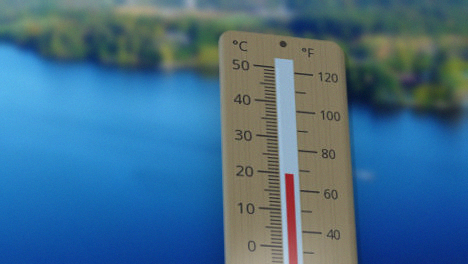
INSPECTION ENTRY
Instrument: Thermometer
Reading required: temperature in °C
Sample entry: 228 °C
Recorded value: 20 °C
